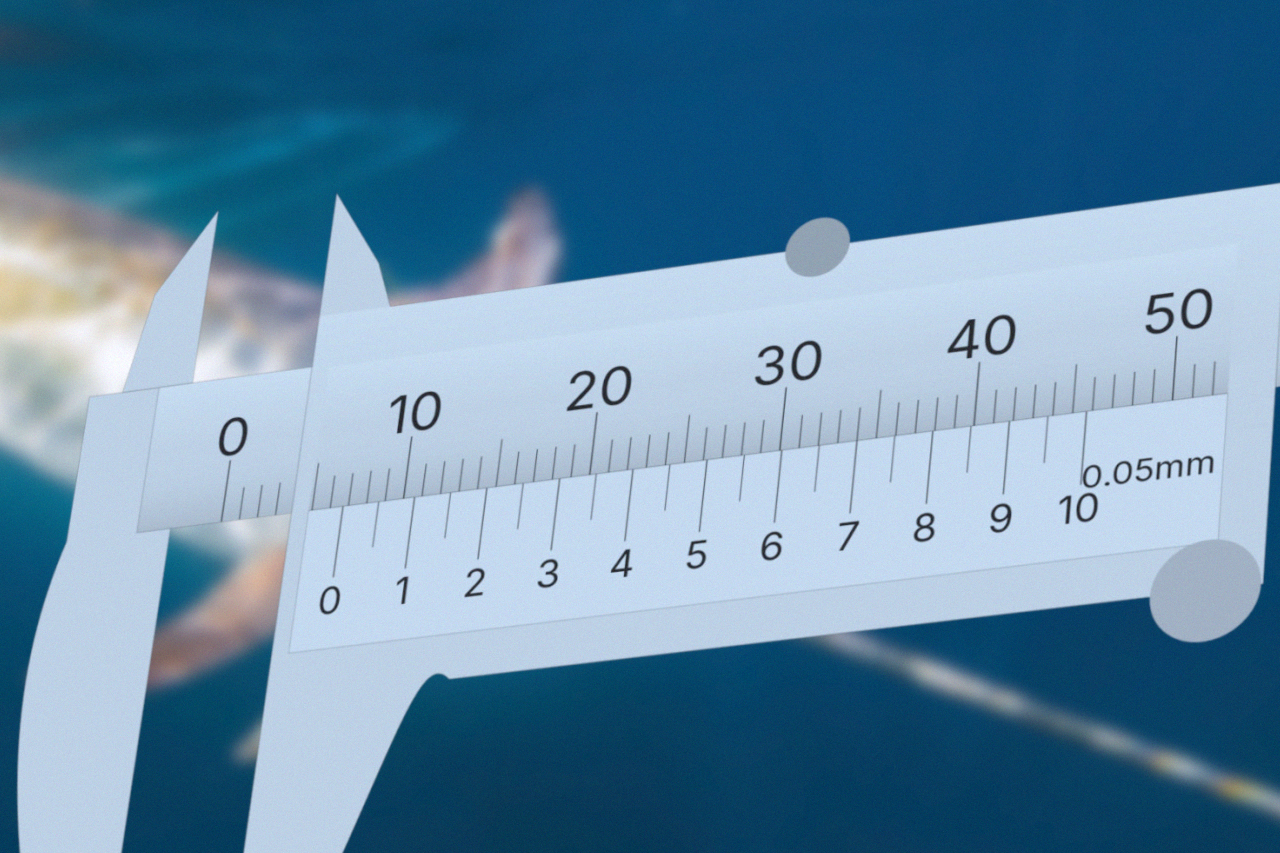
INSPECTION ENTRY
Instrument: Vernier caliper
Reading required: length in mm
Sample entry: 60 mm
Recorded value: 6.7 mm
